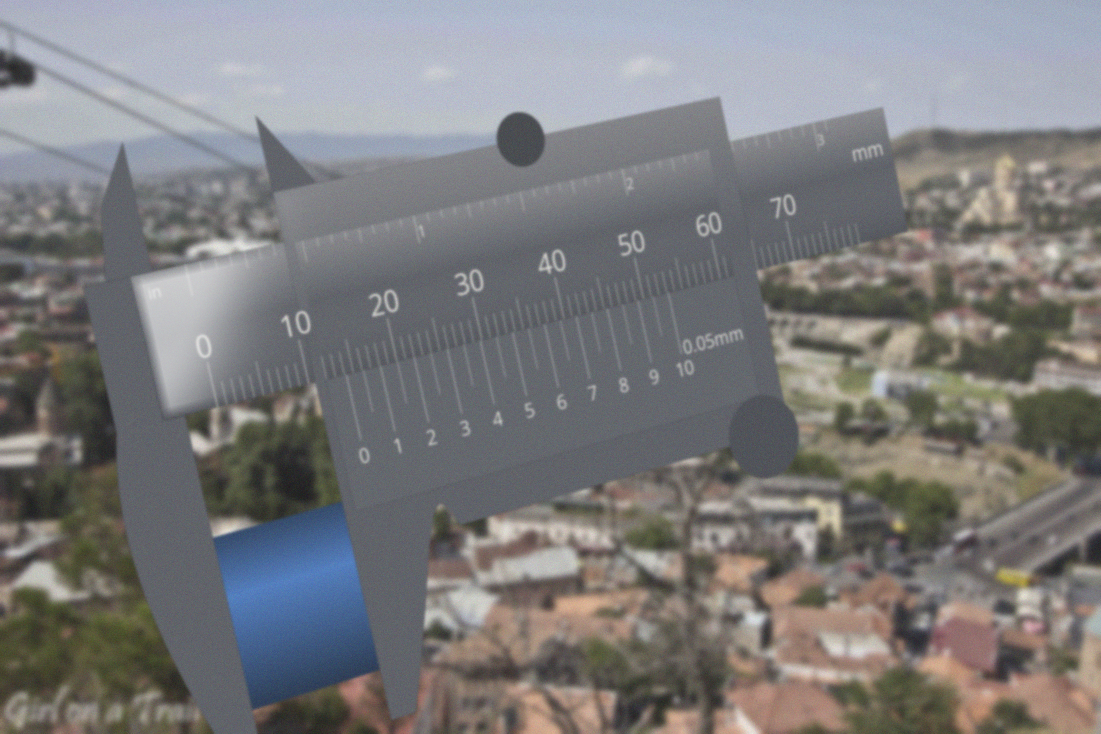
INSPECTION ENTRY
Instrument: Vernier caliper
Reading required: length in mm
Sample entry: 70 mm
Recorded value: 14.2 mm
